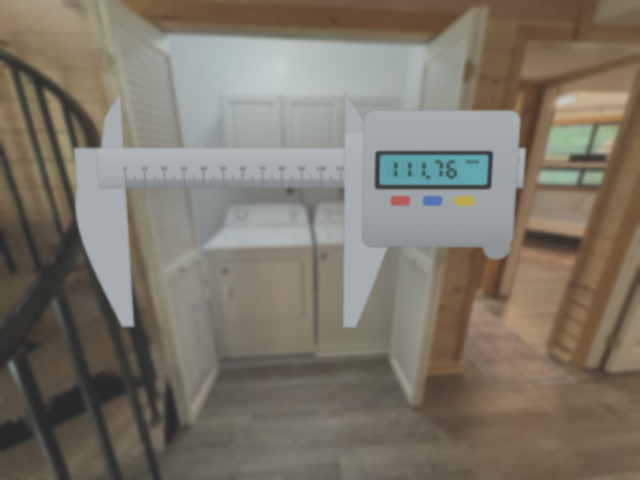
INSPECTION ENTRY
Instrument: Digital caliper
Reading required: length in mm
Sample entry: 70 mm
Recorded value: 111.76 mm
